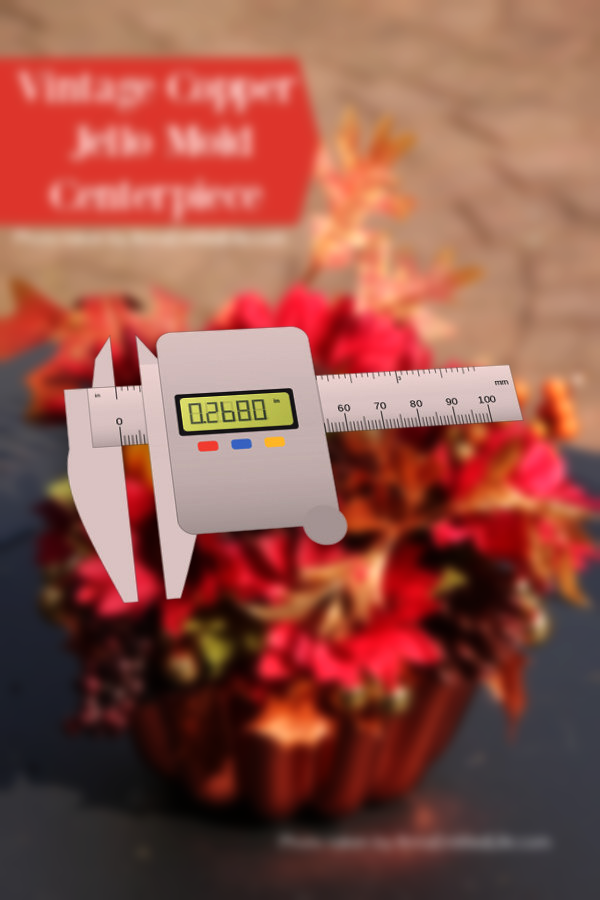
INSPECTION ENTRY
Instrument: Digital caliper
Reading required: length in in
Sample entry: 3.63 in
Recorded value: 0.2680 in
